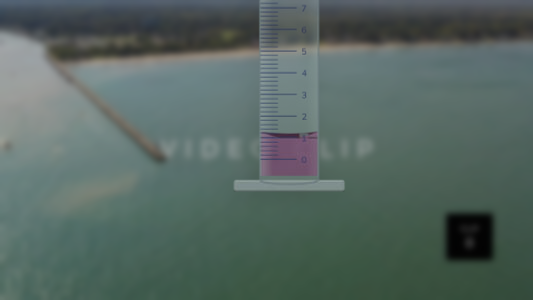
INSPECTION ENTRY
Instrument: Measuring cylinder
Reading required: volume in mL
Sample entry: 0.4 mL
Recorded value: 1 mL
